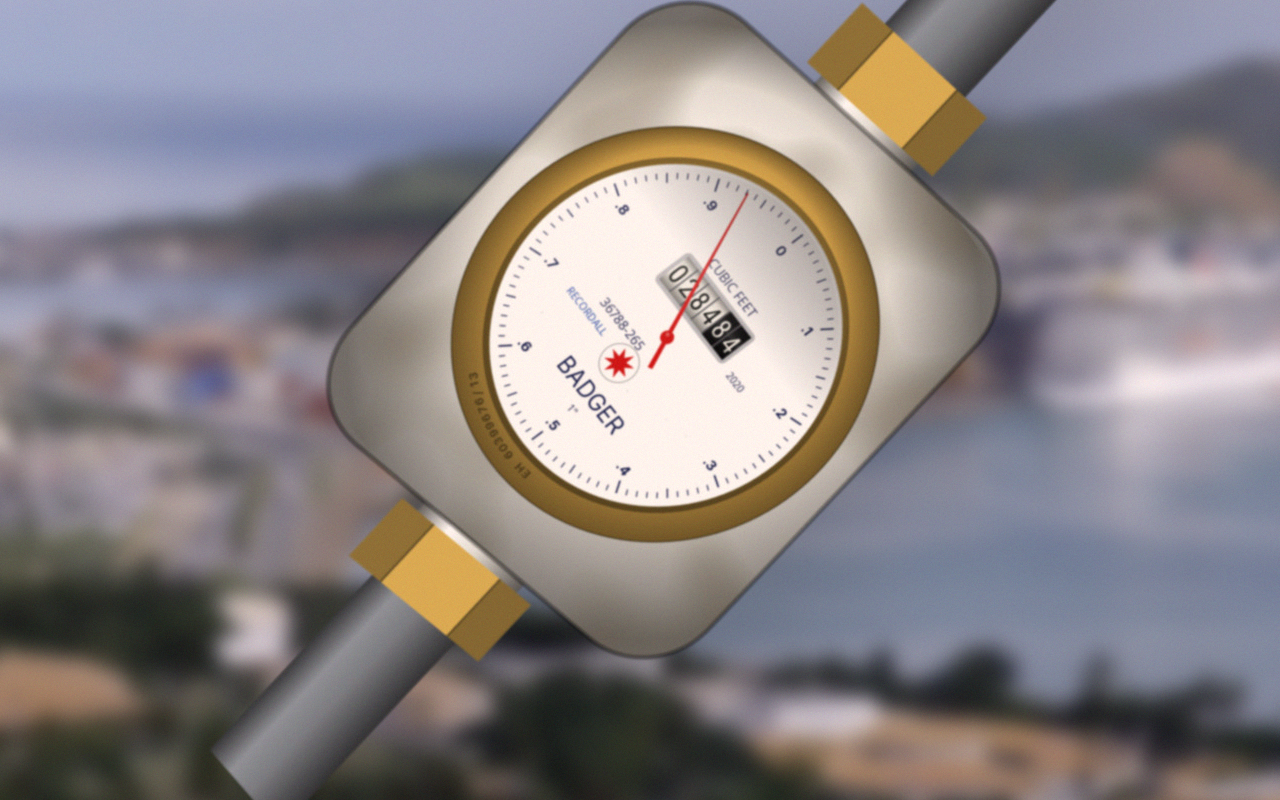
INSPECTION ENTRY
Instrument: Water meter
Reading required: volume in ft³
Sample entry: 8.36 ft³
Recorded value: 28483.93 ft³
